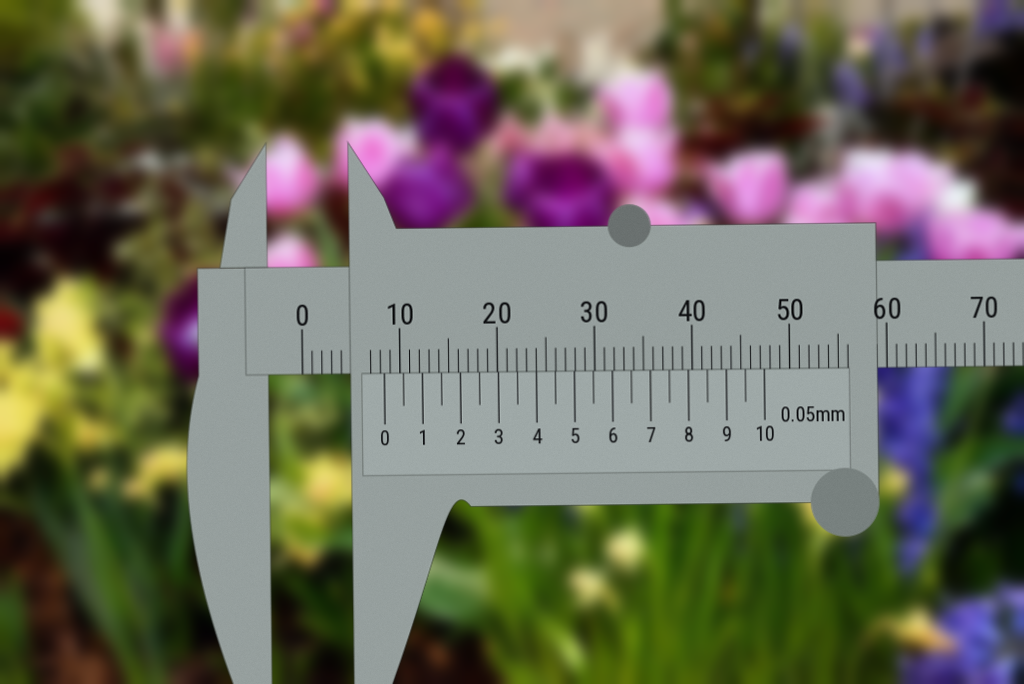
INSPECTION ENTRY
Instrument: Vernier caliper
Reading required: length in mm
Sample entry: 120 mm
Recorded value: 8.4 mm
